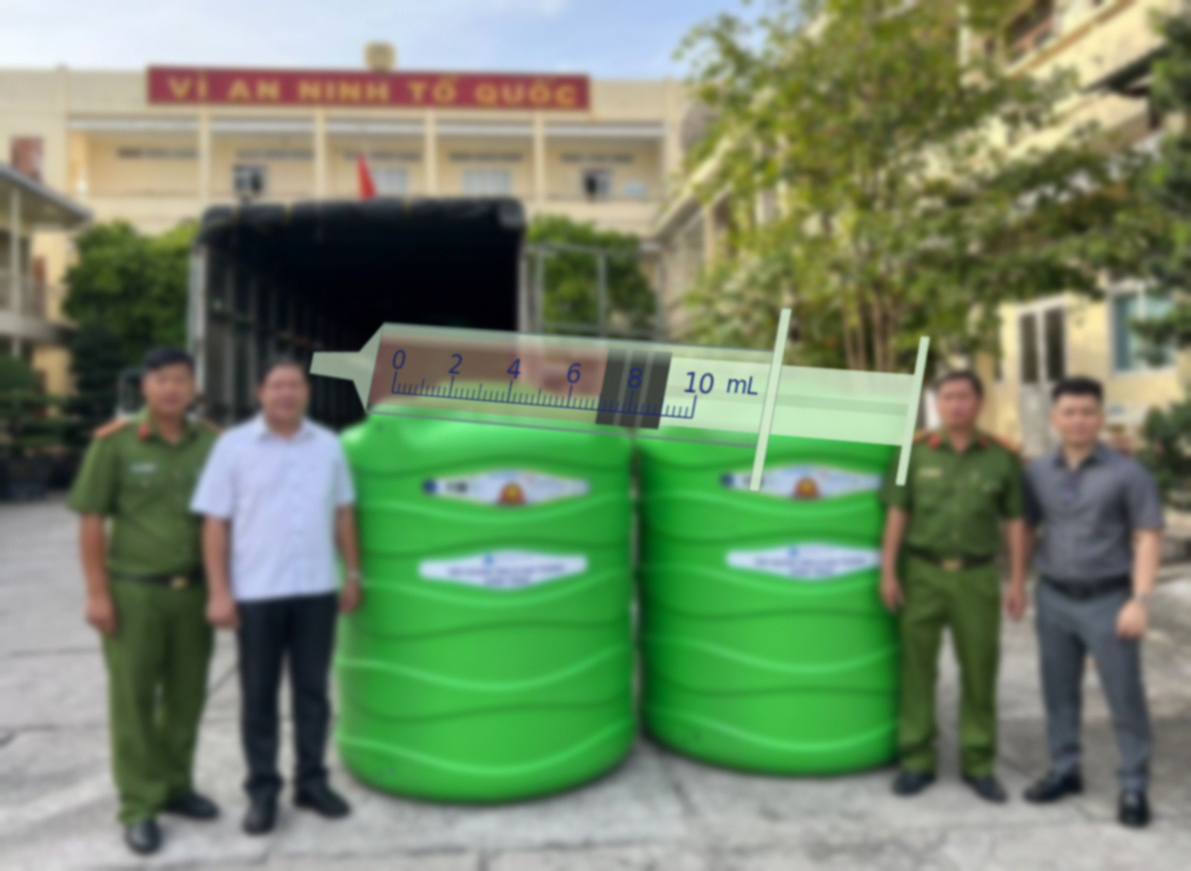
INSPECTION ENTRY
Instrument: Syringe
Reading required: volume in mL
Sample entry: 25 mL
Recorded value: 7 mL
